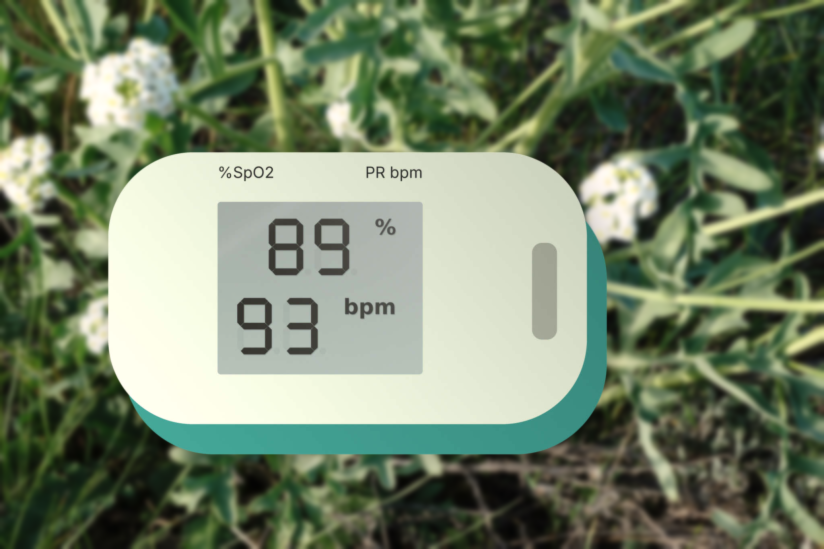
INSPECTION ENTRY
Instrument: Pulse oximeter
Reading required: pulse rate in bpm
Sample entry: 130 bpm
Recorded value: 93 bpm
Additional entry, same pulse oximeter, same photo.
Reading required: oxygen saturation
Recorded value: 89 %
